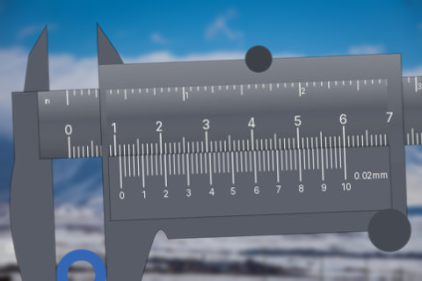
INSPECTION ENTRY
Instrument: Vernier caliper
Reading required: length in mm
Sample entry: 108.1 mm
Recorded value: 11.0 mm
